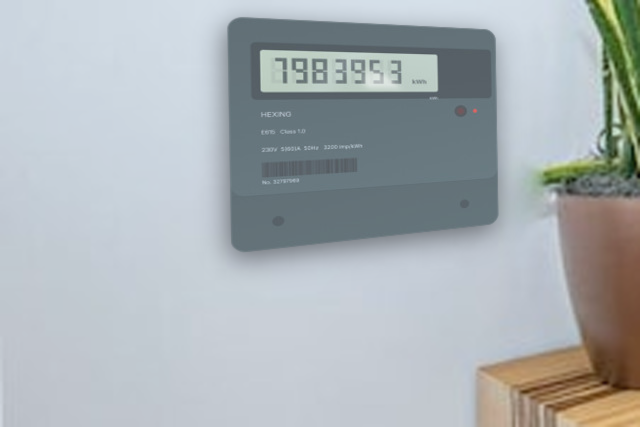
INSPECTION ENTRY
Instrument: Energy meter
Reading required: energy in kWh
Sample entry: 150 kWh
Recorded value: 7983953 kWh
